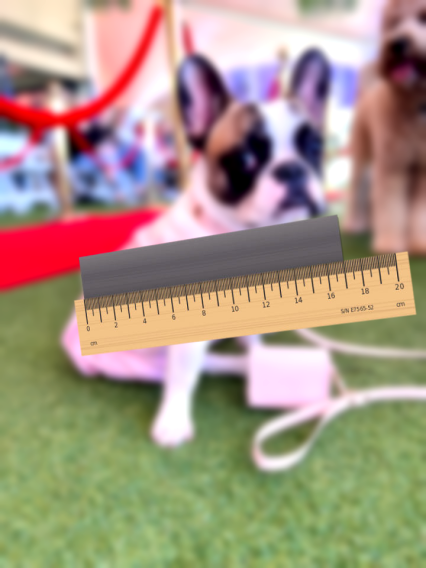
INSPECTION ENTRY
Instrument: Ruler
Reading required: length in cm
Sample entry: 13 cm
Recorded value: 17 cm
